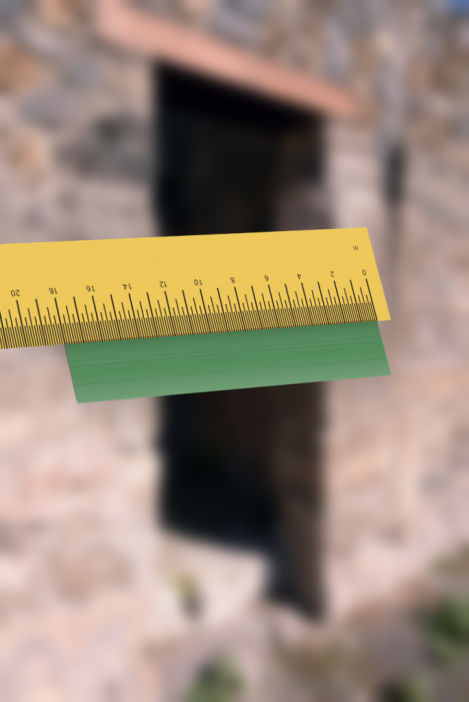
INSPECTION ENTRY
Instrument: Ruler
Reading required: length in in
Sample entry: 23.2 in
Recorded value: 18 in
